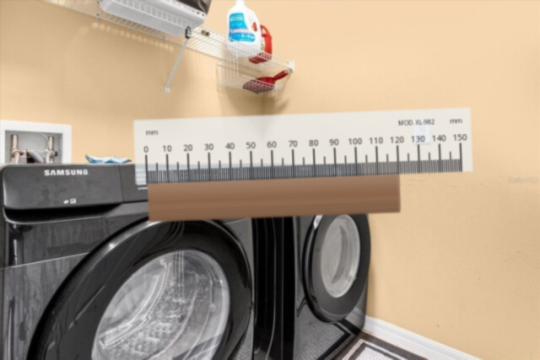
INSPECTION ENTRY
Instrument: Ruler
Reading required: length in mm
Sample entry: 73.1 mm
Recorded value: 120 mm
